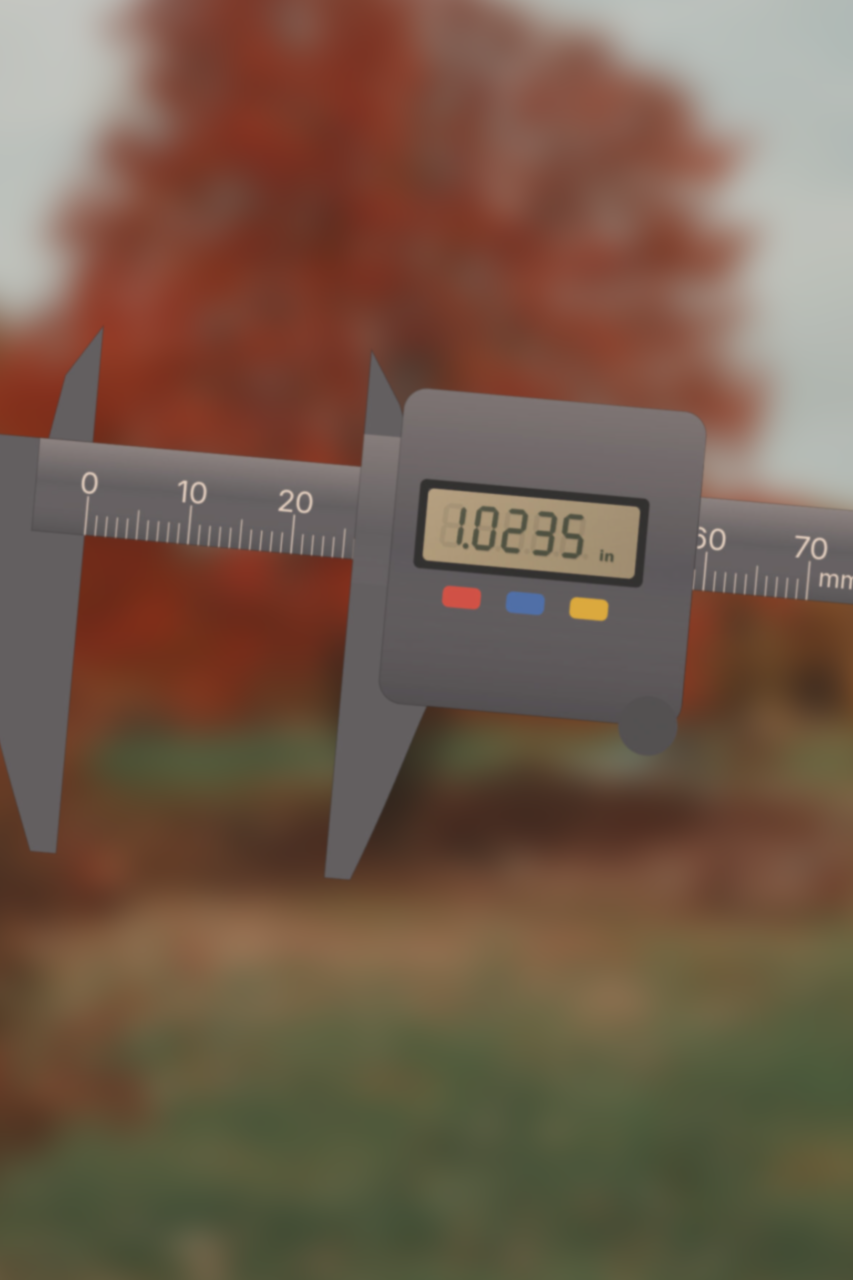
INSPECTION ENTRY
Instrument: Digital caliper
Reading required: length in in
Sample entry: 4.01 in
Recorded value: 1.0235 in
